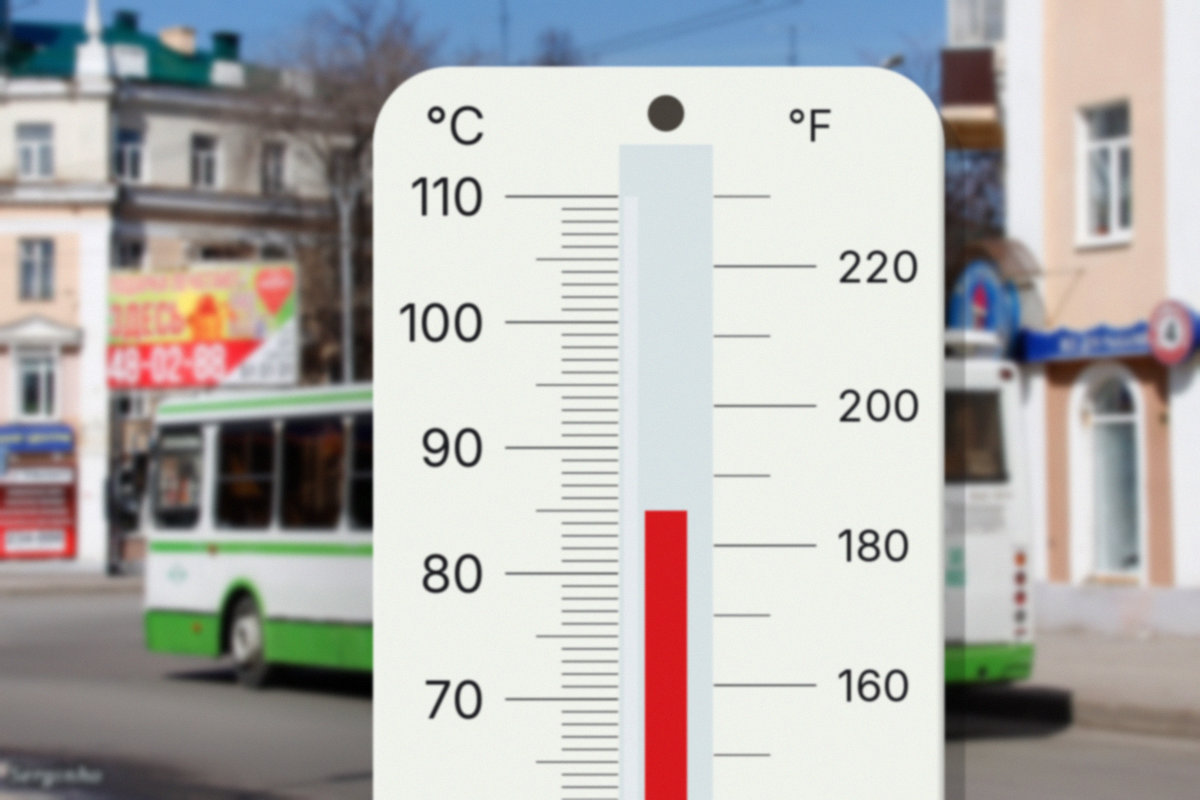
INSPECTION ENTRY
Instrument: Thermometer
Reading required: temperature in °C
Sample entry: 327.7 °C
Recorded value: 85 °C
